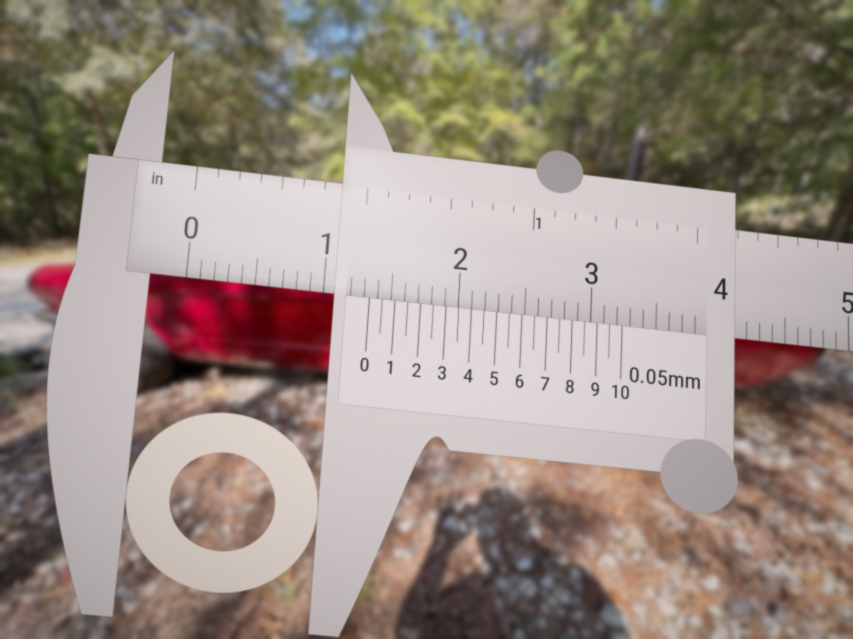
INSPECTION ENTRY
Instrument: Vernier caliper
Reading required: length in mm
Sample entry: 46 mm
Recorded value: 13.4 mm
